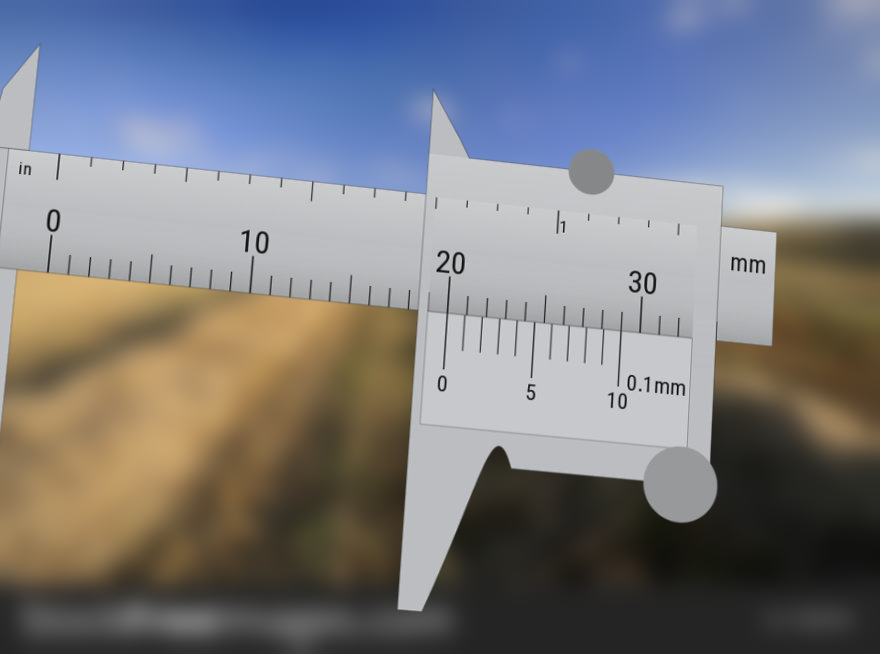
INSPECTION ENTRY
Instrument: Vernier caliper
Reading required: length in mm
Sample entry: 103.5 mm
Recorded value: 20.0 mm
